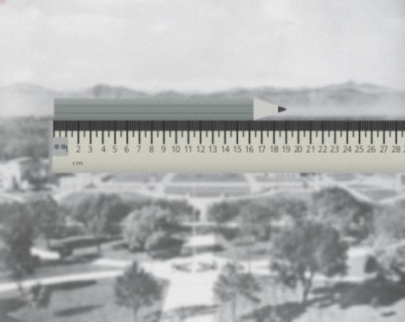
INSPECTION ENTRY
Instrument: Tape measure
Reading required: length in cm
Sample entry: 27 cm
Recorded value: 19 cm
